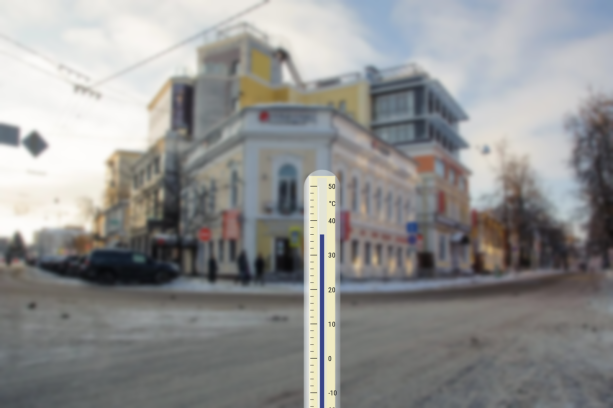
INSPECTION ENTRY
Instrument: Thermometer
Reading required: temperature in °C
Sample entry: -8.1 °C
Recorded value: 36 °C
